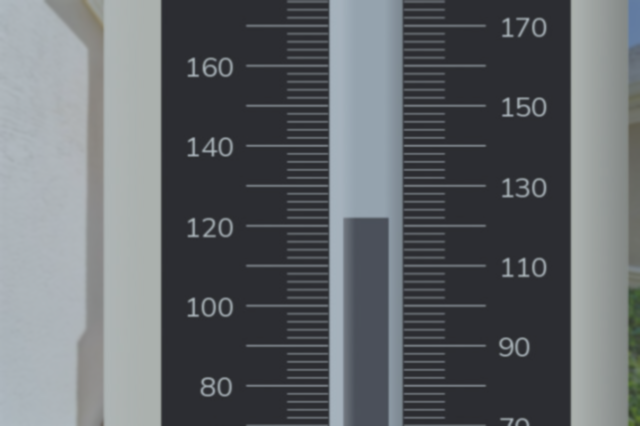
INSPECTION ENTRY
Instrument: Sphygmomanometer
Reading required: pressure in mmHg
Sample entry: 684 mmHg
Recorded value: 122 mmHg
